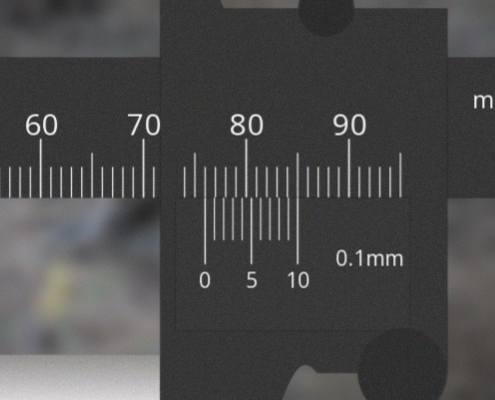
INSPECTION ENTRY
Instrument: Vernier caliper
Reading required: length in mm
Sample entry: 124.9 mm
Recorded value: 76.0 mm
